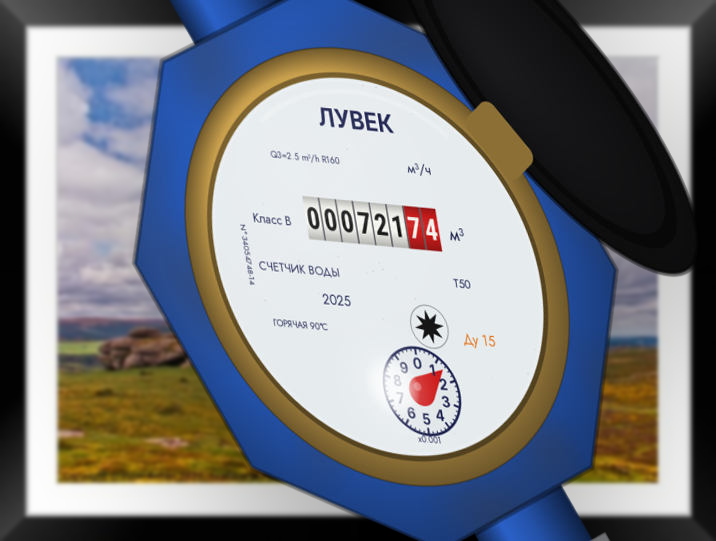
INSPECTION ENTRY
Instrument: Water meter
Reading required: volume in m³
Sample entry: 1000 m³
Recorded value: 721.741 m³
